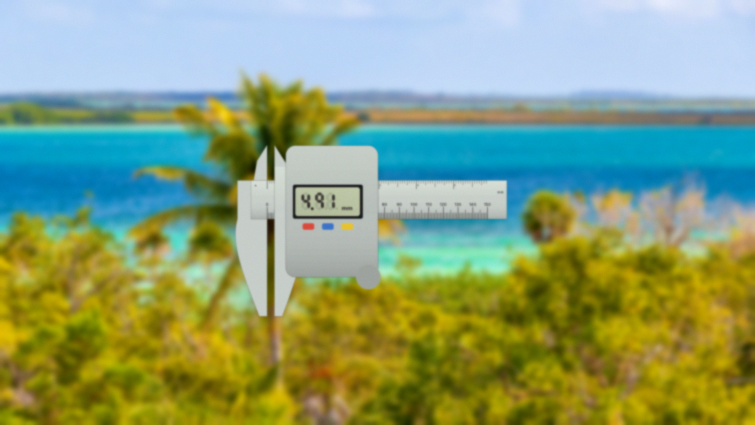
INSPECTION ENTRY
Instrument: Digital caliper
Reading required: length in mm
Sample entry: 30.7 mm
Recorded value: 4.91 mm
